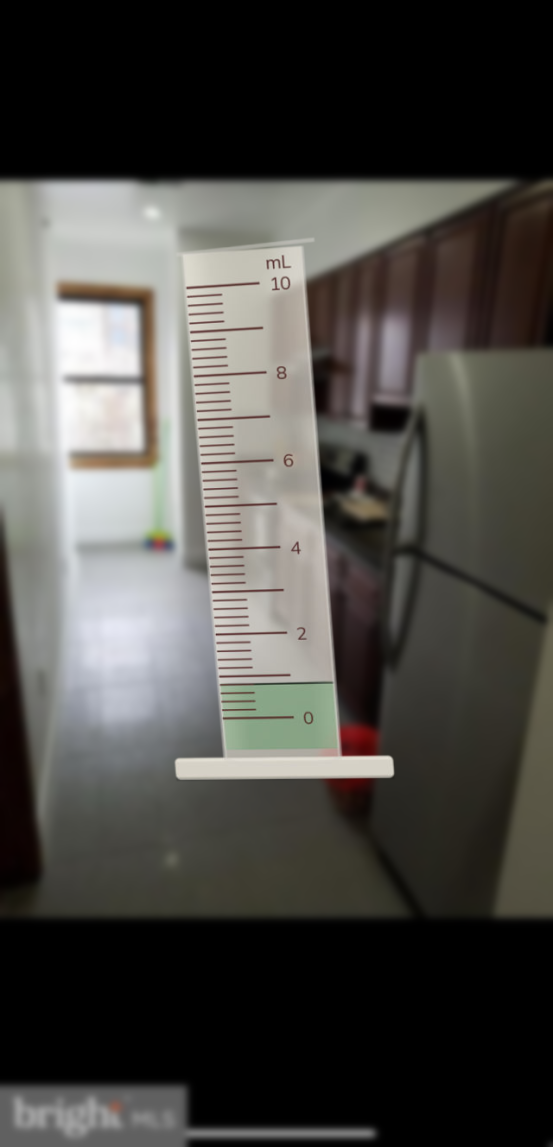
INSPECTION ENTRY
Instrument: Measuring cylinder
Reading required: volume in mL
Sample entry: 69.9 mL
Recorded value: 0.8 mL
